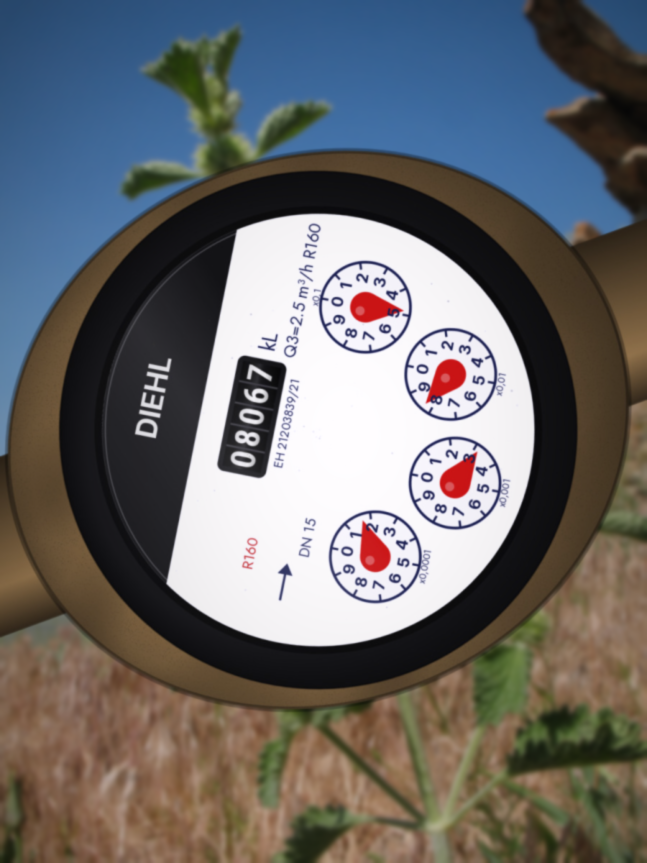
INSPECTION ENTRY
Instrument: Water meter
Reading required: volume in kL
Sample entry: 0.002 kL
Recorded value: 8067.4831 kL
